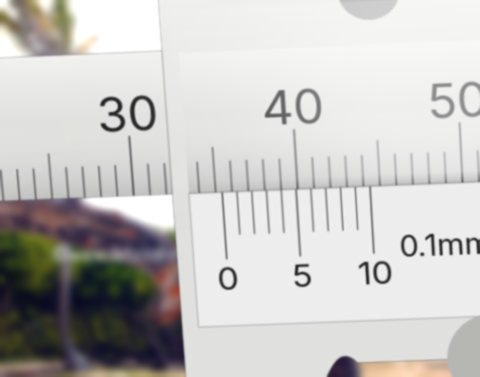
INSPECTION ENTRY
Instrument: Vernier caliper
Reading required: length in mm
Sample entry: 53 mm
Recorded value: 35.4 mm
